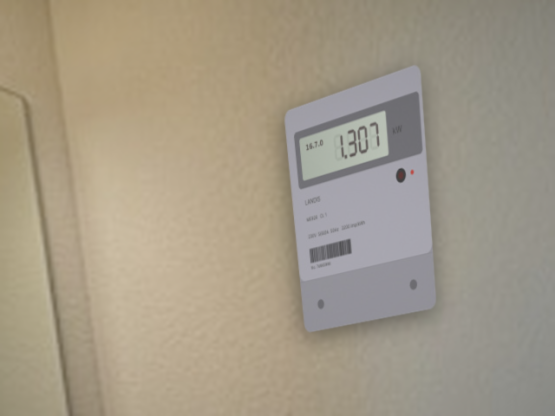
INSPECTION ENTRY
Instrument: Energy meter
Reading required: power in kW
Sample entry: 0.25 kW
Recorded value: 1.307 kW
